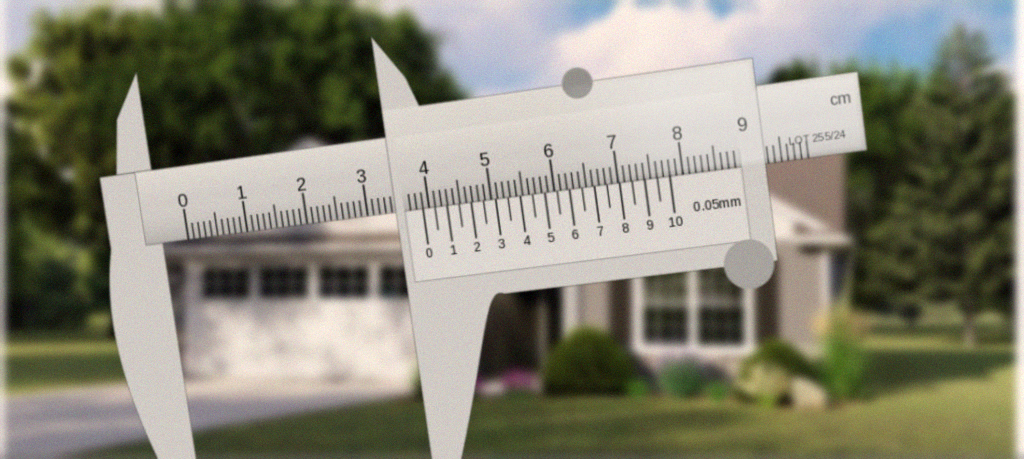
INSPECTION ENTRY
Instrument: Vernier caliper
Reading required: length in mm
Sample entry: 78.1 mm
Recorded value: 39.0 mm
